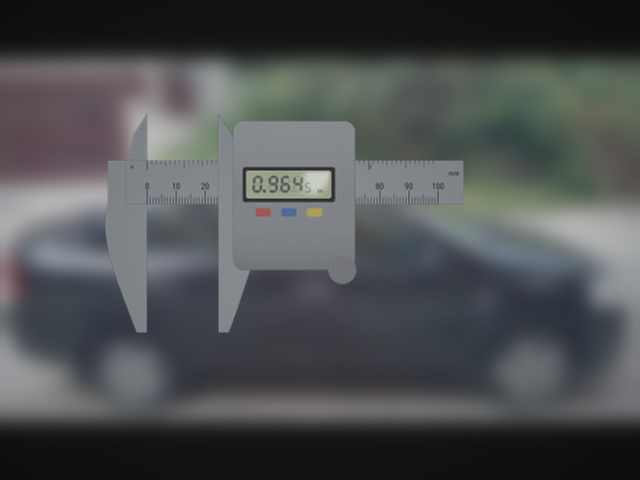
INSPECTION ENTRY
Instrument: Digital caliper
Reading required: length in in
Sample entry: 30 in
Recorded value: 0.9645 in
